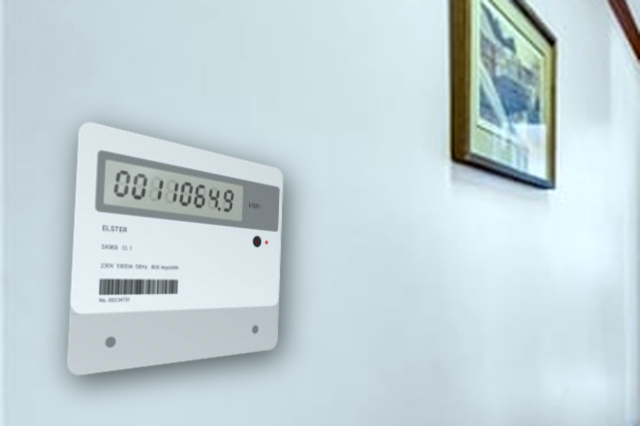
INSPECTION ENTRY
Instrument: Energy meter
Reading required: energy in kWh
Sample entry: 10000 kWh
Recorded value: 11064.9 kWh
